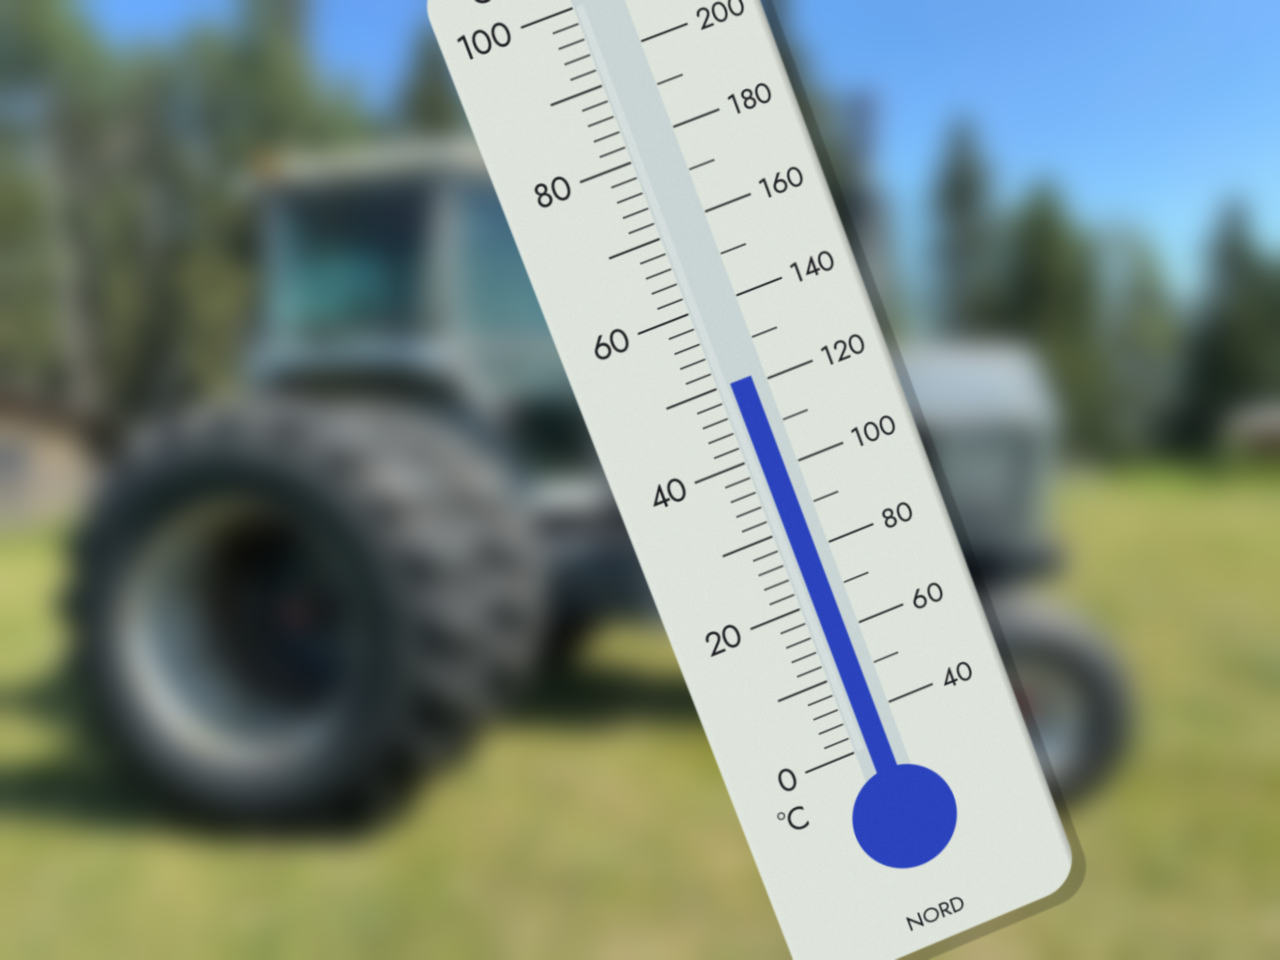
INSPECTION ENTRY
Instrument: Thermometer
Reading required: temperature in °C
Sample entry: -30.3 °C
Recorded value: 50 °C
